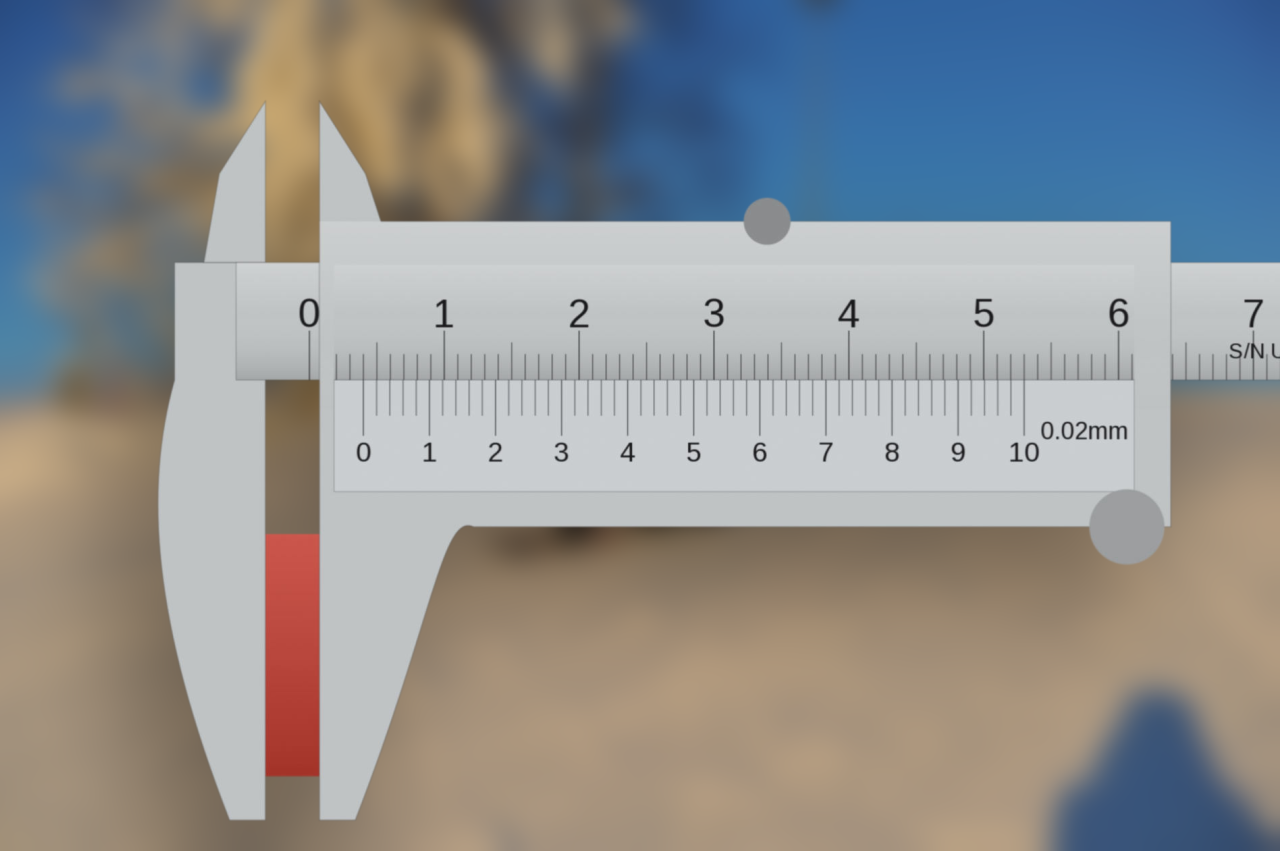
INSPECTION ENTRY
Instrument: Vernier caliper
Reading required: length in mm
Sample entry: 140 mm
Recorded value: 4.0 mm
